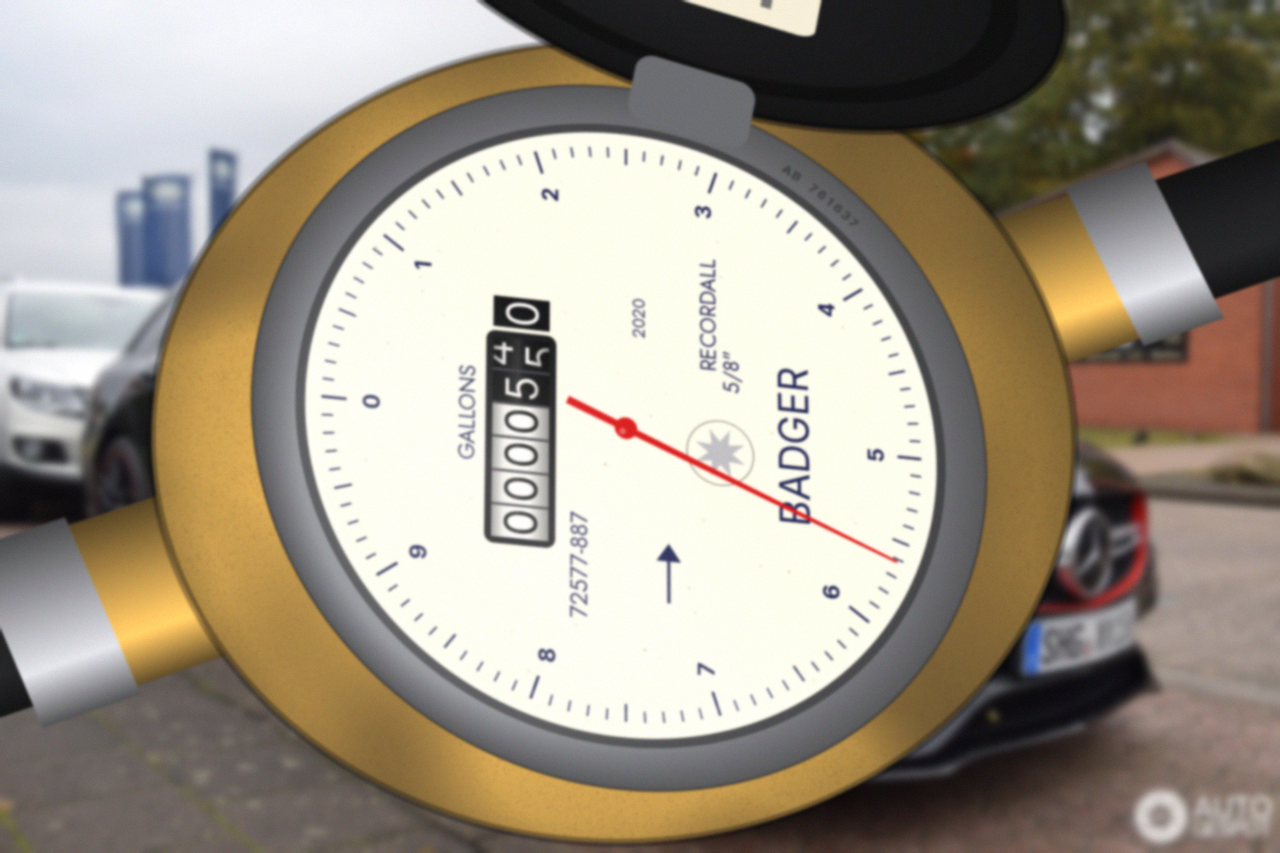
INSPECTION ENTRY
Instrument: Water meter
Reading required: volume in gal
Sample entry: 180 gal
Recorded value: 545.6 gal
